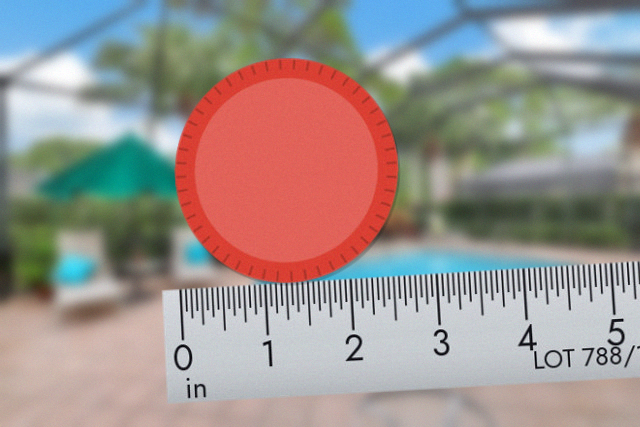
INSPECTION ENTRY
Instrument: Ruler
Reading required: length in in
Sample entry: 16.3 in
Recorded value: 2.625 in
